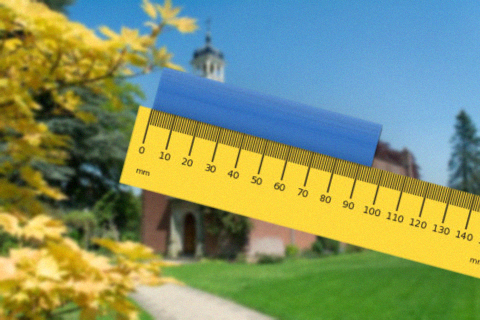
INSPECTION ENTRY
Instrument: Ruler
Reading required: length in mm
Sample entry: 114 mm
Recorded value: 95 mm
